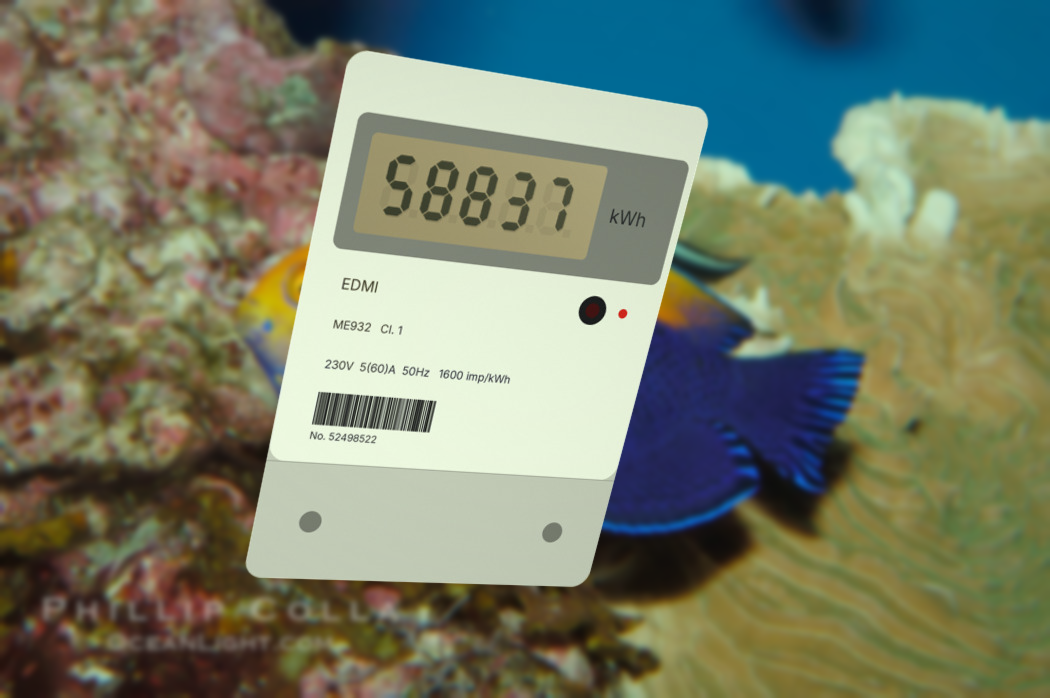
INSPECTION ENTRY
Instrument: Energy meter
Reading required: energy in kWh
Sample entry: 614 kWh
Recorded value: 58837 kWh
